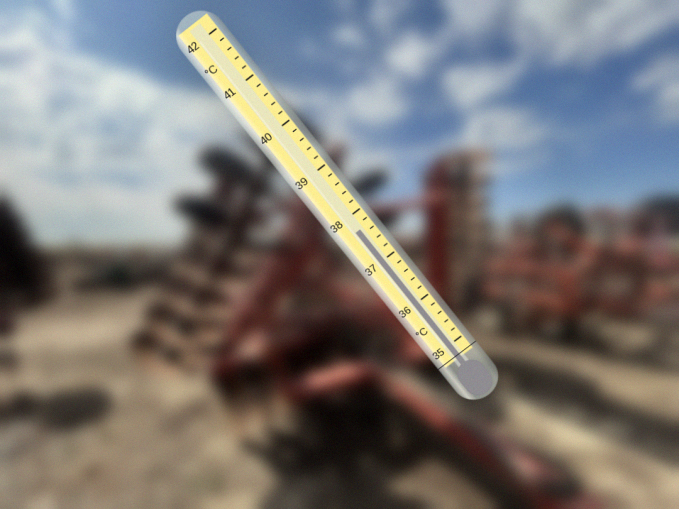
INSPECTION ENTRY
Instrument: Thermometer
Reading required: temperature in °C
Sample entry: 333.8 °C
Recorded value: 37.7 °C
